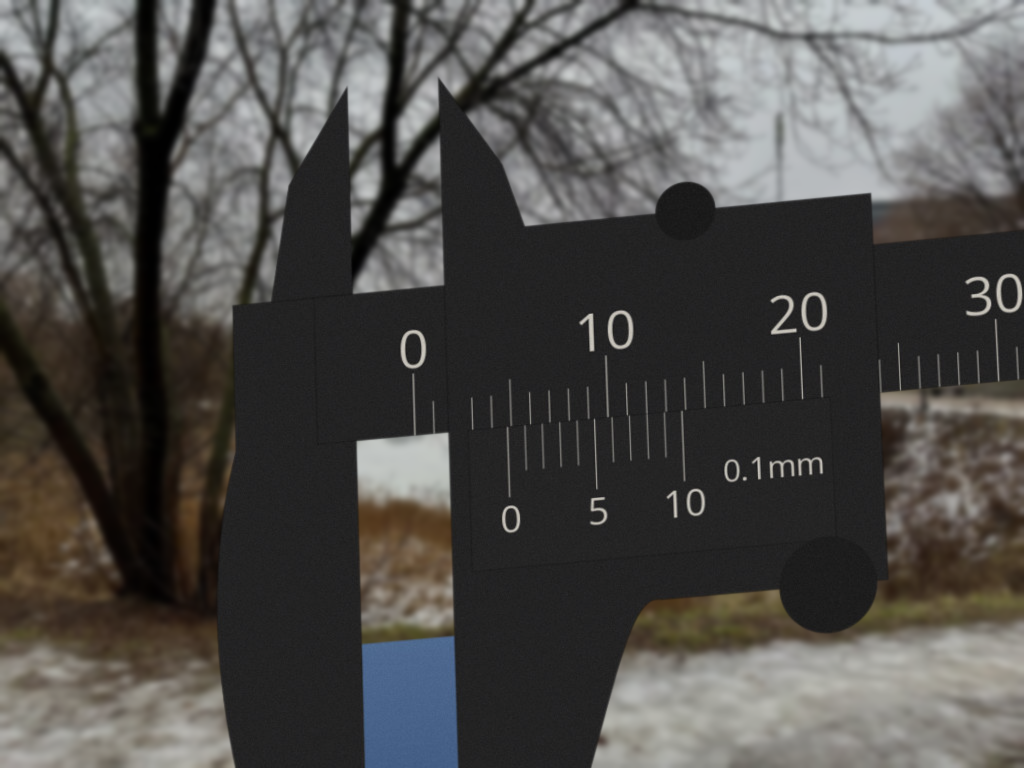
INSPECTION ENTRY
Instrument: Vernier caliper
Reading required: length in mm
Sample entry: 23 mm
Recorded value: 4.8 mm
